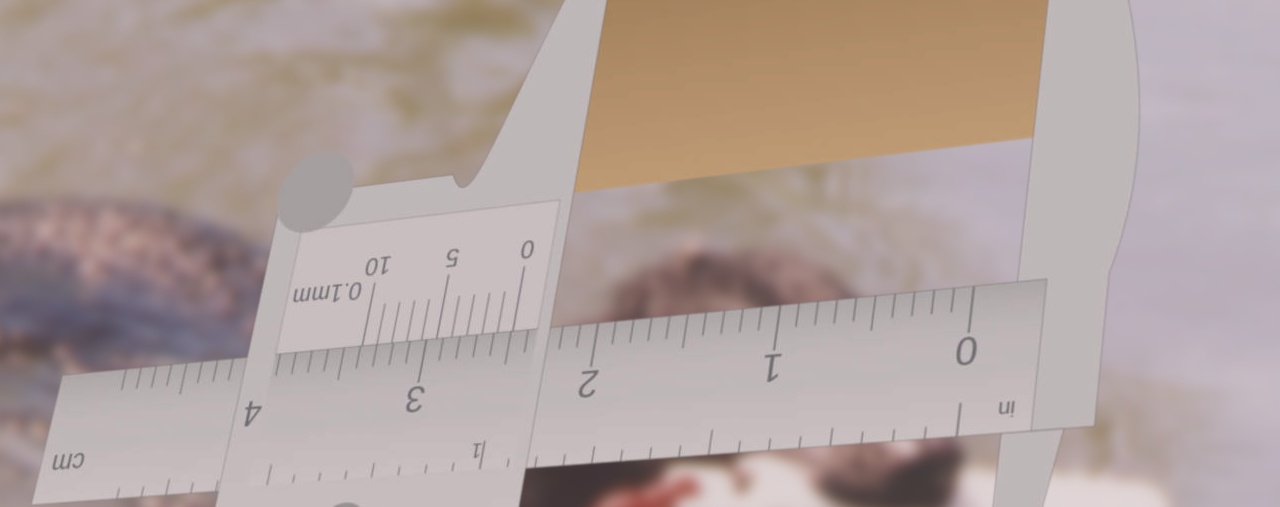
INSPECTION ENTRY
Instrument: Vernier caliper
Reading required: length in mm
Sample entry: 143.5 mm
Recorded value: 24.9 mm
